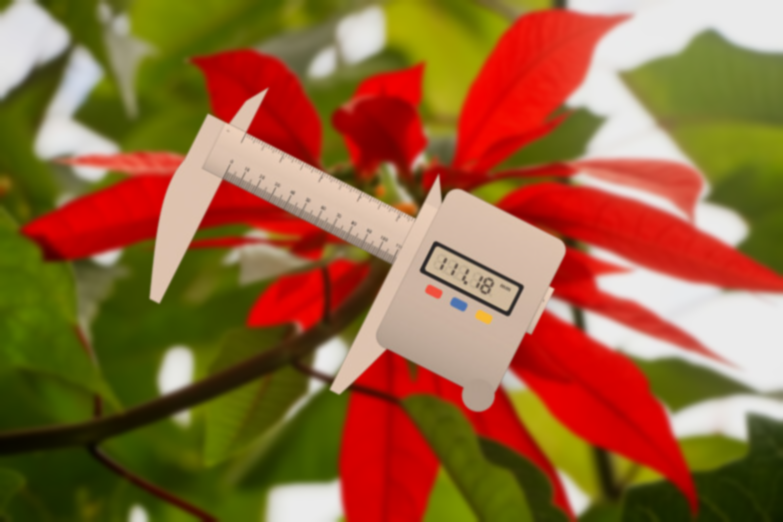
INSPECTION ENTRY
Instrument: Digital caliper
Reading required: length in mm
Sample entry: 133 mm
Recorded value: 111.18 mm
